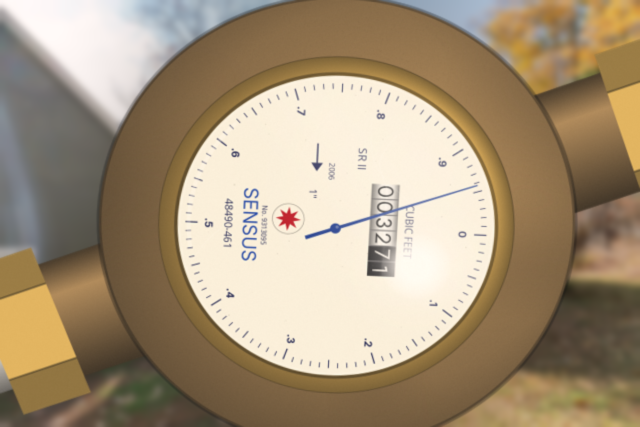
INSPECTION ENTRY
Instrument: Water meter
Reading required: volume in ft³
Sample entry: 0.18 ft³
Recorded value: 3270.94 ft³
